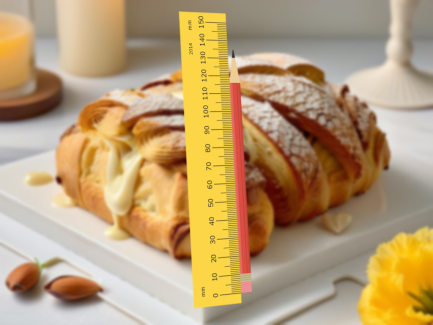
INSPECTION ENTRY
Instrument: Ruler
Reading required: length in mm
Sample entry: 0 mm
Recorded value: 135 mm
